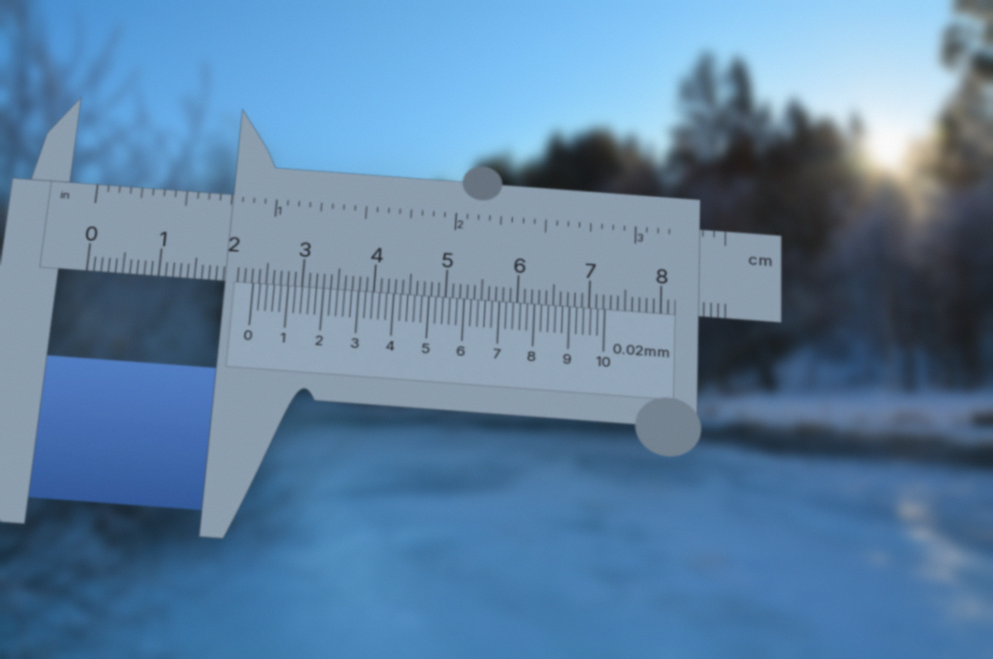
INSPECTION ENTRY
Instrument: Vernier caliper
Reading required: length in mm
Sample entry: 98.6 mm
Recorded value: 23.2 mm
